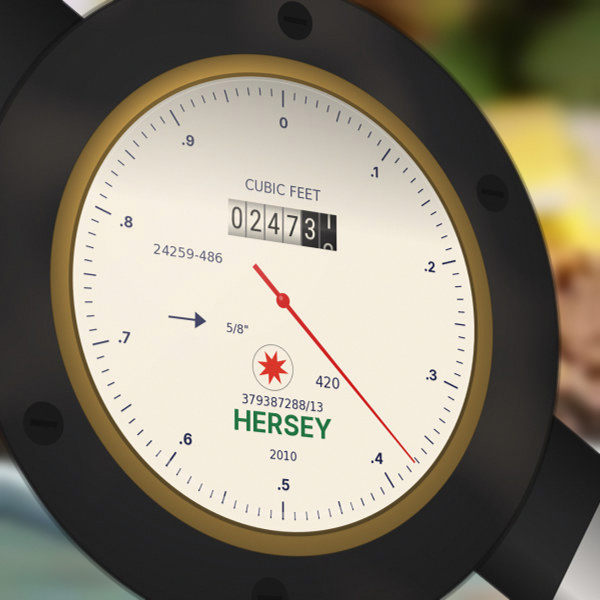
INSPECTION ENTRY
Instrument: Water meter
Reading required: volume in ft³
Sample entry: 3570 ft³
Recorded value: 24731.37 ft³
